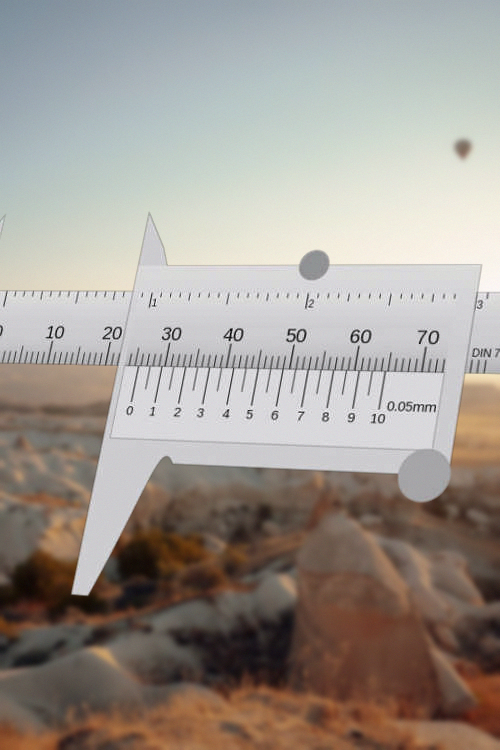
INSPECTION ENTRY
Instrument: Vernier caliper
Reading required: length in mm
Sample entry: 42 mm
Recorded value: 25.6 mm
